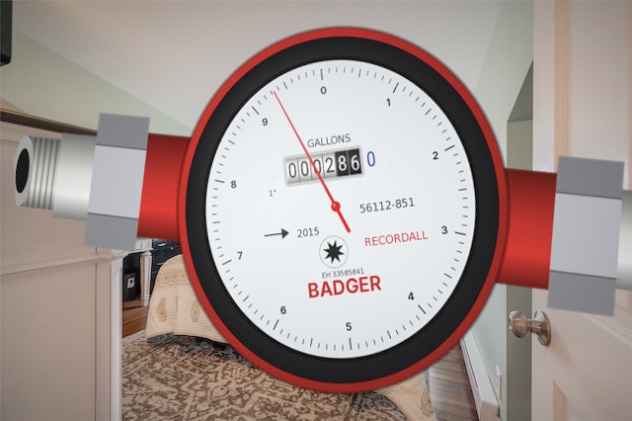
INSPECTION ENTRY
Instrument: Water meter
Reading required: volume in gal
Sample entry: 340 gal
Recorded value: 2859.3 gal
